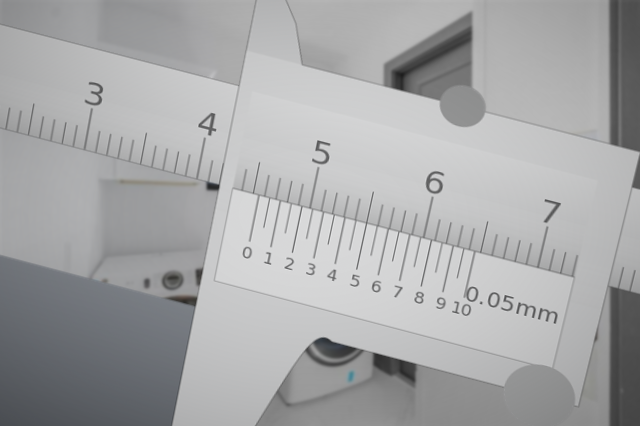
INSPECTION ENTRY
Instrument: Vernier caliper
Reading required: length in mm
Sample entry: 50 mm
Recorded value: 45.5 mm
